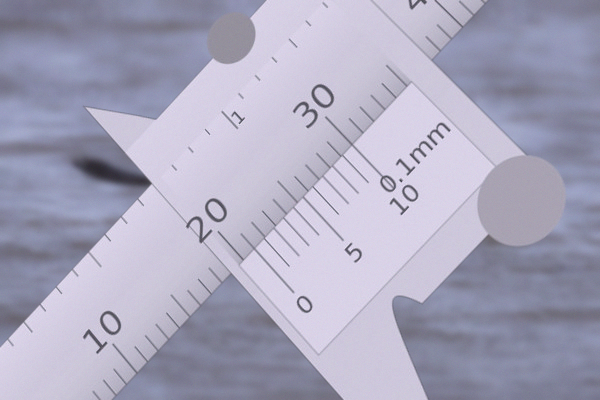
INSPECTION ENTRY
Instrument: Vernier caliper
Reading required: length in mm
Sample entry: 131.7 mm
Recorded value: 21.0 mm
